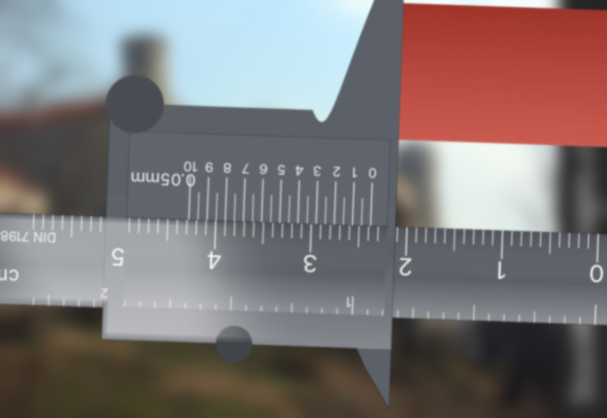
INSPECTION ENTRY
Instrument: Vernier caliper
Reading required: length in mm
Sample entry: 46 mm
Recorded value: 23.8 mm
